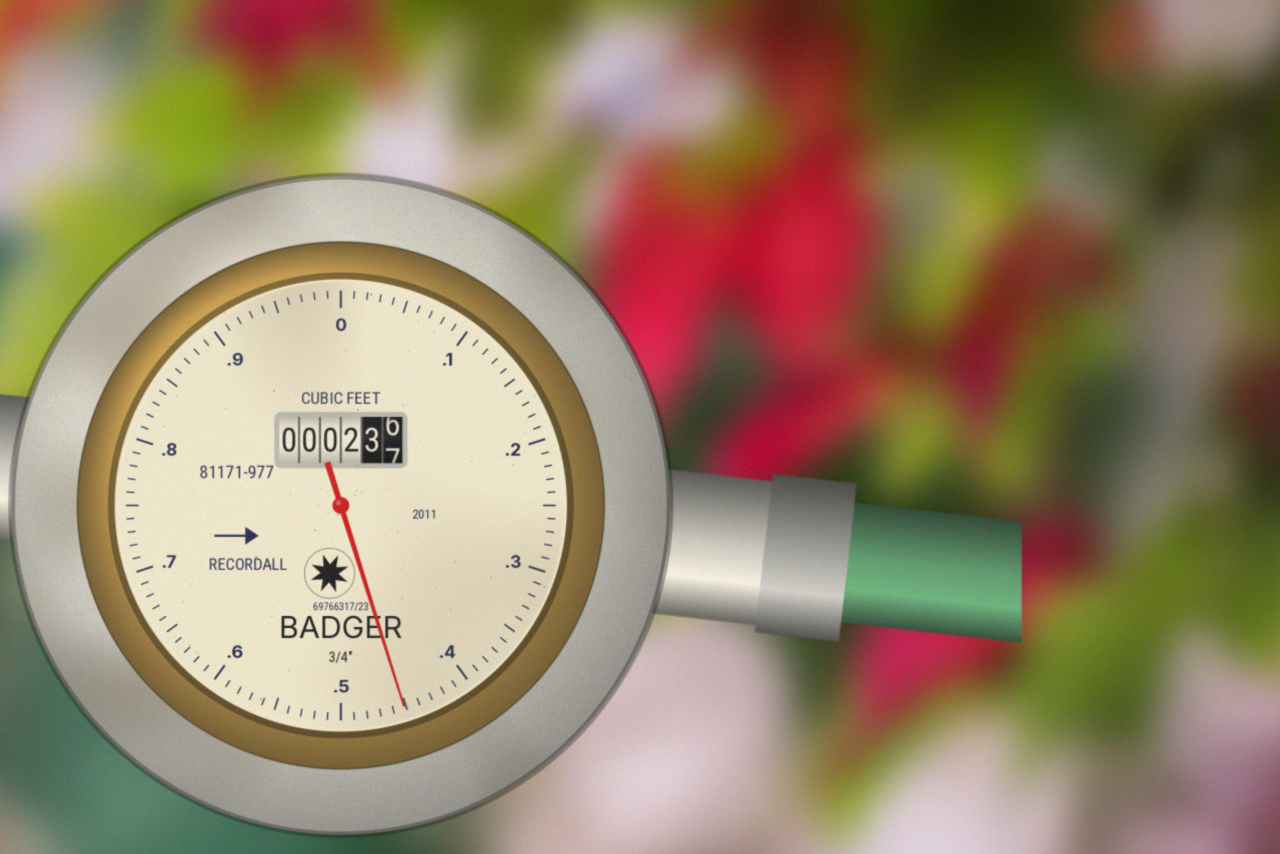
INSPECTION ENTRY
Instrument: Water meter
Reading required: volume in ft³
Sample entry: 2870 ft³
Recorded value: 236.45 ft³
